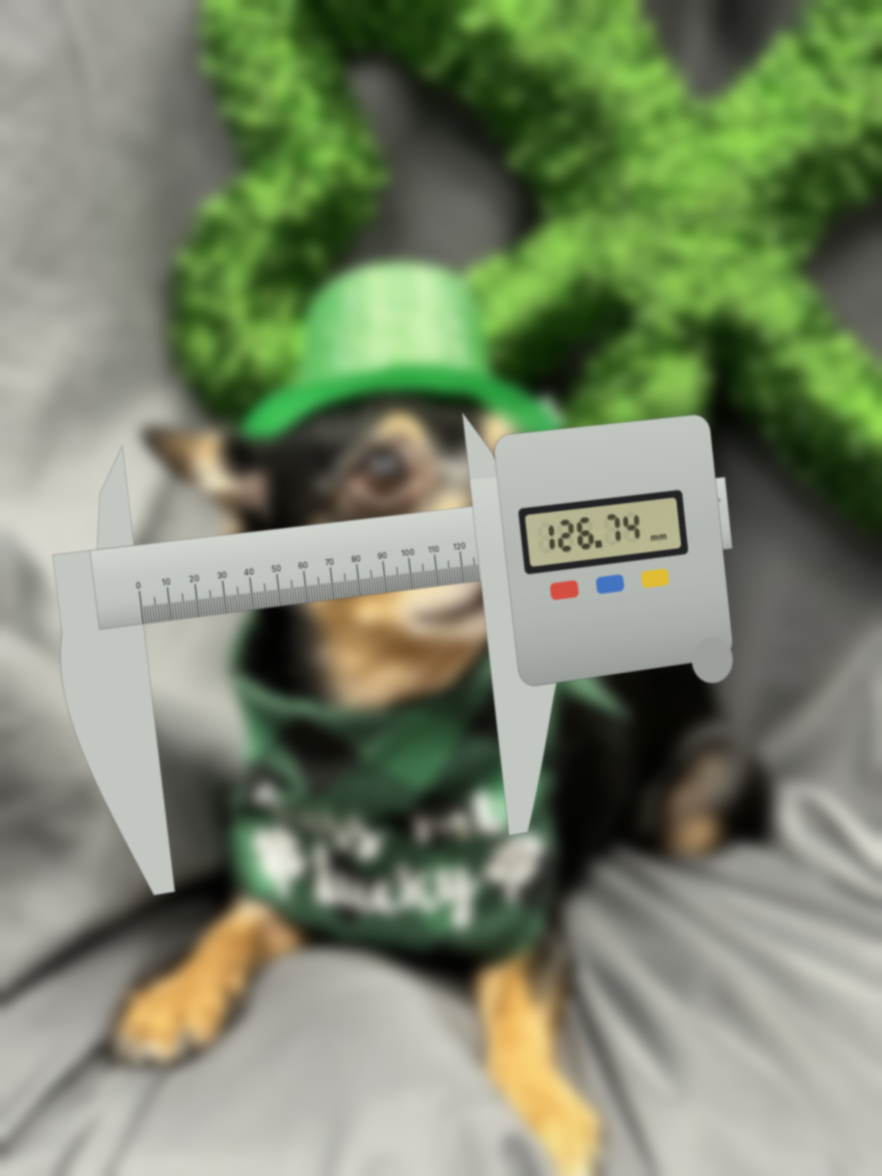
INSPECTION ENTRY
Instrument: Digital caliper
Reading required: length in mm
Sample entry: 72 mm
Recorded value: 126.74 mm
